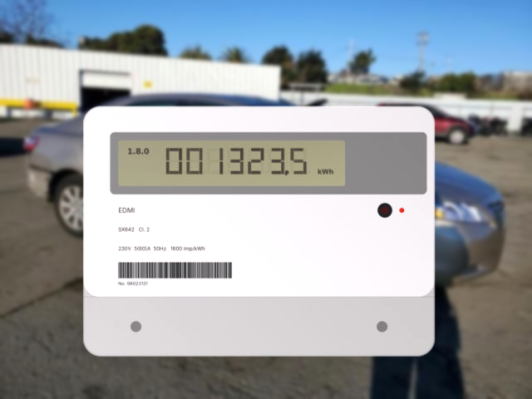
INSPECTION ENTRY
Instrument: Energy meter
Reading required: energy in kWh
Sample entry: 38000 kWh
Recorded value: 1323.5 kWh
